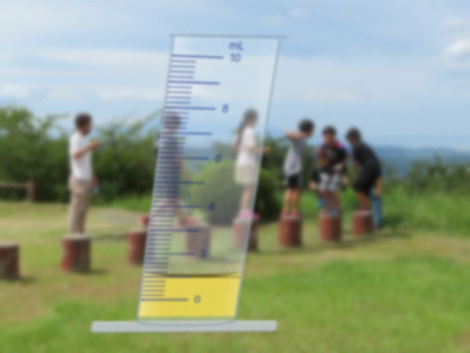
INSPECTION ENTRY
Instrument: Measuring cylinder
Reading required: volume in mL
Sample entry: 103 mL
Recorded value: 1 mL
